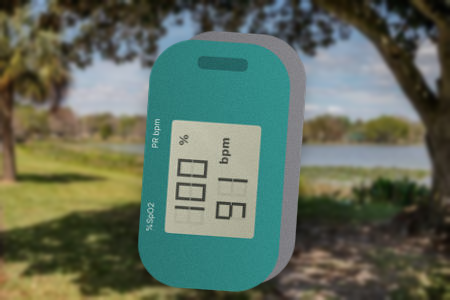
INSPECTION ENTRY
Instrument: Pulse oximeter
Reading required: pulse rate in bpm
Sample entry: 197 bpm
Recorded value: 91 bpm
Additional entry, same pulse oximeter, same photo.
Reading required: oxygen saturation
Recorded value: 100 %
